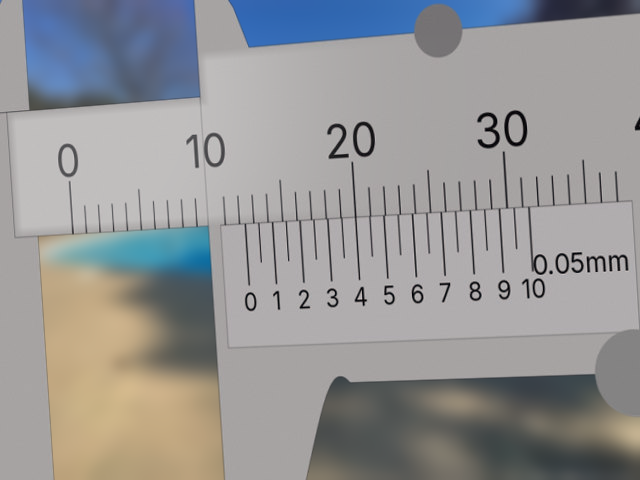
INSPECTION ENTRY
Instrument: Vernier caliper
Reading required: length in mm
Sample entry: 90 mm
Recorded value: 12.4 mm
